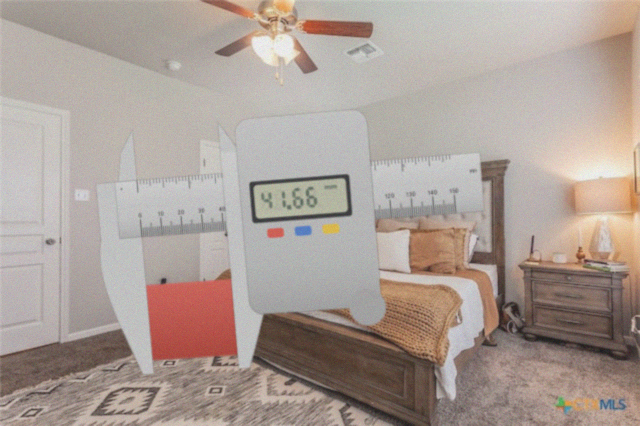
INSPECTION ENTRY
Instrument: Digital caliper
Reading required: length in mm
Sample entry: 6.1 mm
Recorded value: 41.66 mm
